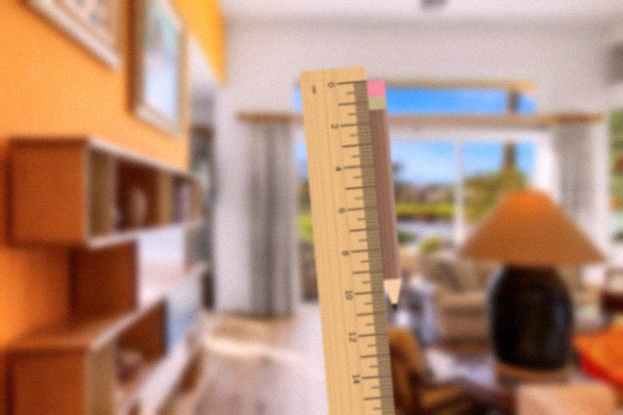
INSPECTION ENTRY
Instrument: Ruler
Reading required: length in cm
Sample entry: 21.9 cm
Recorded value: 11 cm
